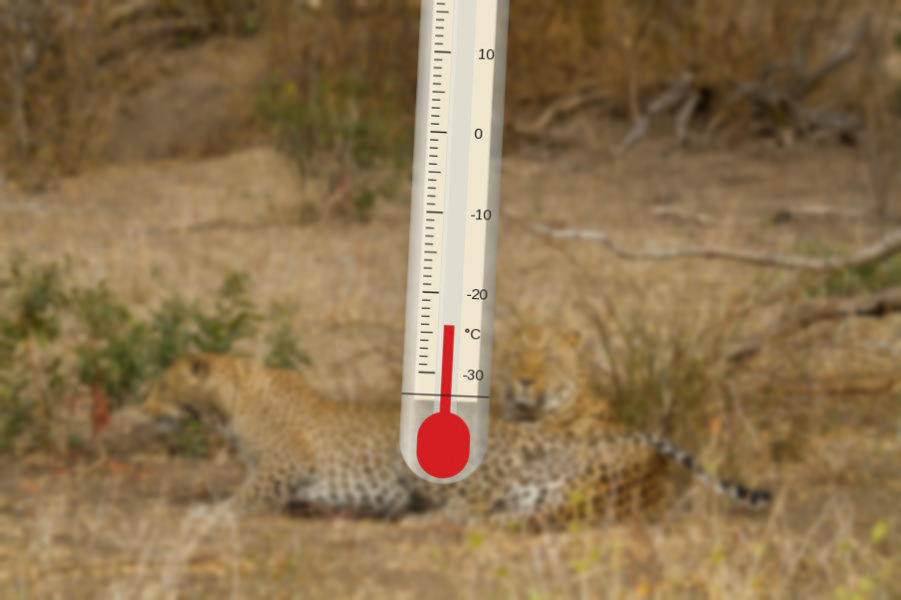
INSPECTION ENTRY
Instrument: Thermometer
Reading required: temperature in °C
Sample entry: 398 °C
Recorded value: -24 °C
